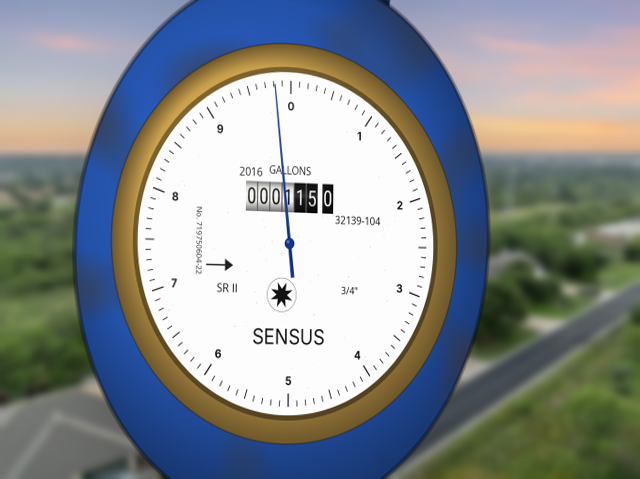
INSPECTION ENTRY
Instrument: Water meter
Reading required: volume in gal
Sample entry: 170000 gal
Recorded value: 1149.8 gal
